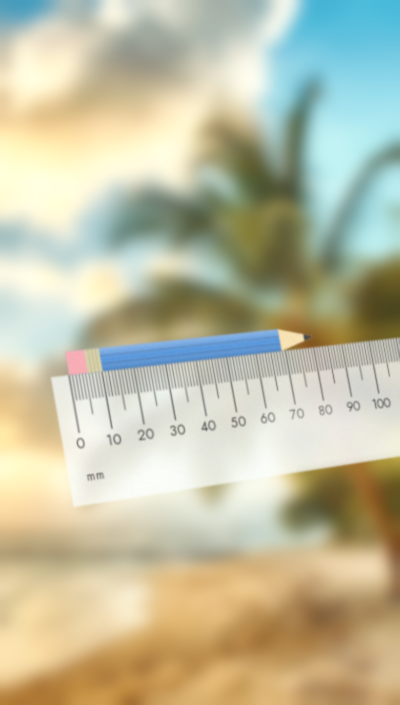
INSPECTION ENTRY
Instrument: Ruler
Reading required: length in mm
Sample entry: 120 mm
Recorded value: 80 mm
